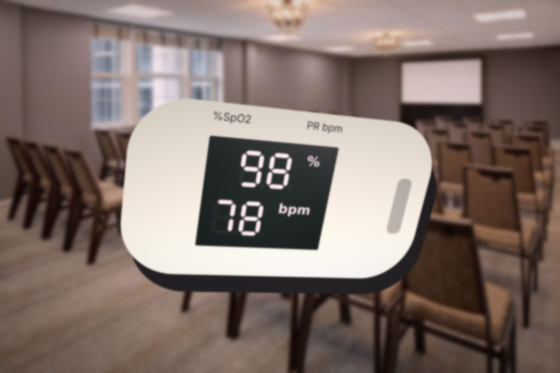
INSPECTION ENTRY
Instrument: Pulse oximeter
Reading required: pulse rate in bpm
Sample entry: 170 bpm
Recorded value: 78 bpm
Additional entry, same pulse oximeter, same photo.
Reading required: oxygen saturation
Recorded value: 98 %
